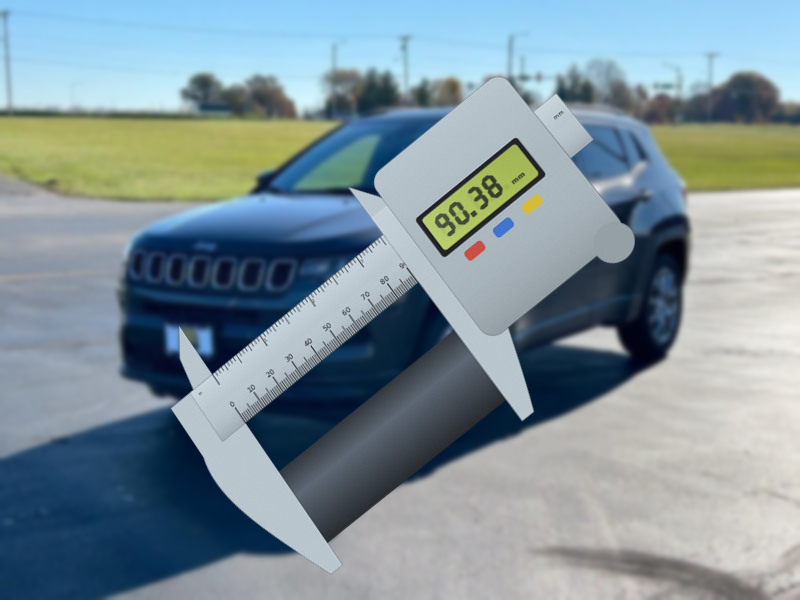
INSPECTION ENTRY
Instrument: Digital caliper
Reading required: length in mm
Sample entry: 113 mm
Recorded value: 90.38 mm
